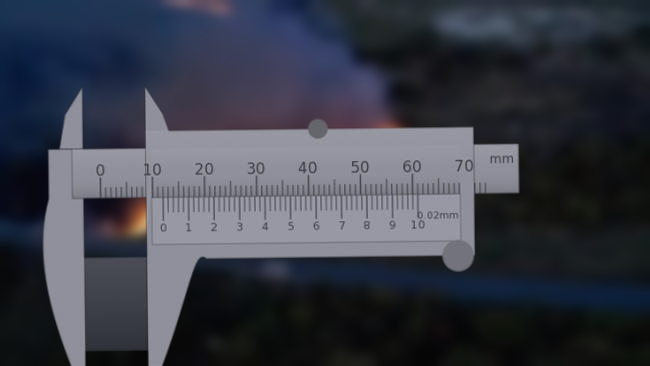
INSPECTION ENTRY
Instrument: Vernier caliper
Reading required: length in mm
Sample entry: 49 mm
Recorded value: 12.0 mm
